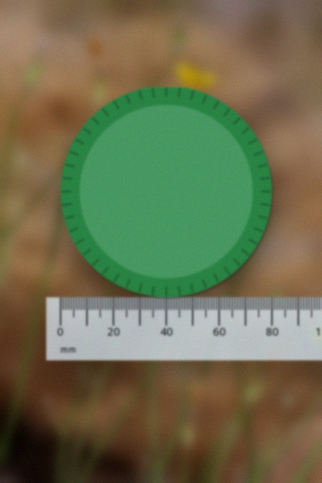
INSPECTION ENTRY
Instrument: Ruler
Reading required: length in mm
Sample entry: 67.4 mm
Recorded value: 80 mm
